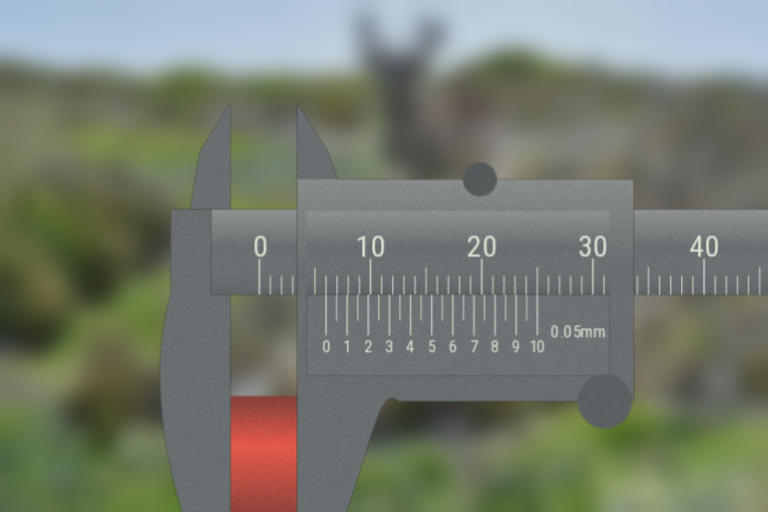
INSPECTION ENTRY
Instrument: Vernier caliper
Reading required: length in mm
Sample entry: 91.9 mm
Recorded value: 6.0 mm
